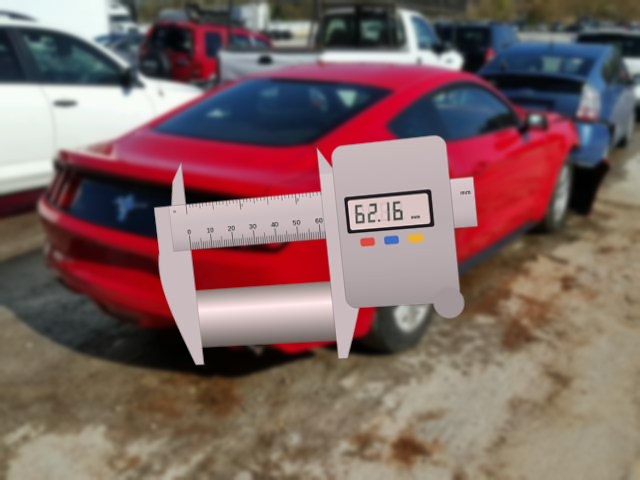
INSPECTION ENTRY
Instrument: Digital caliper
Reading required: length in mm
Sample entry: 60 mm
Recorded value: 62.16 mm
